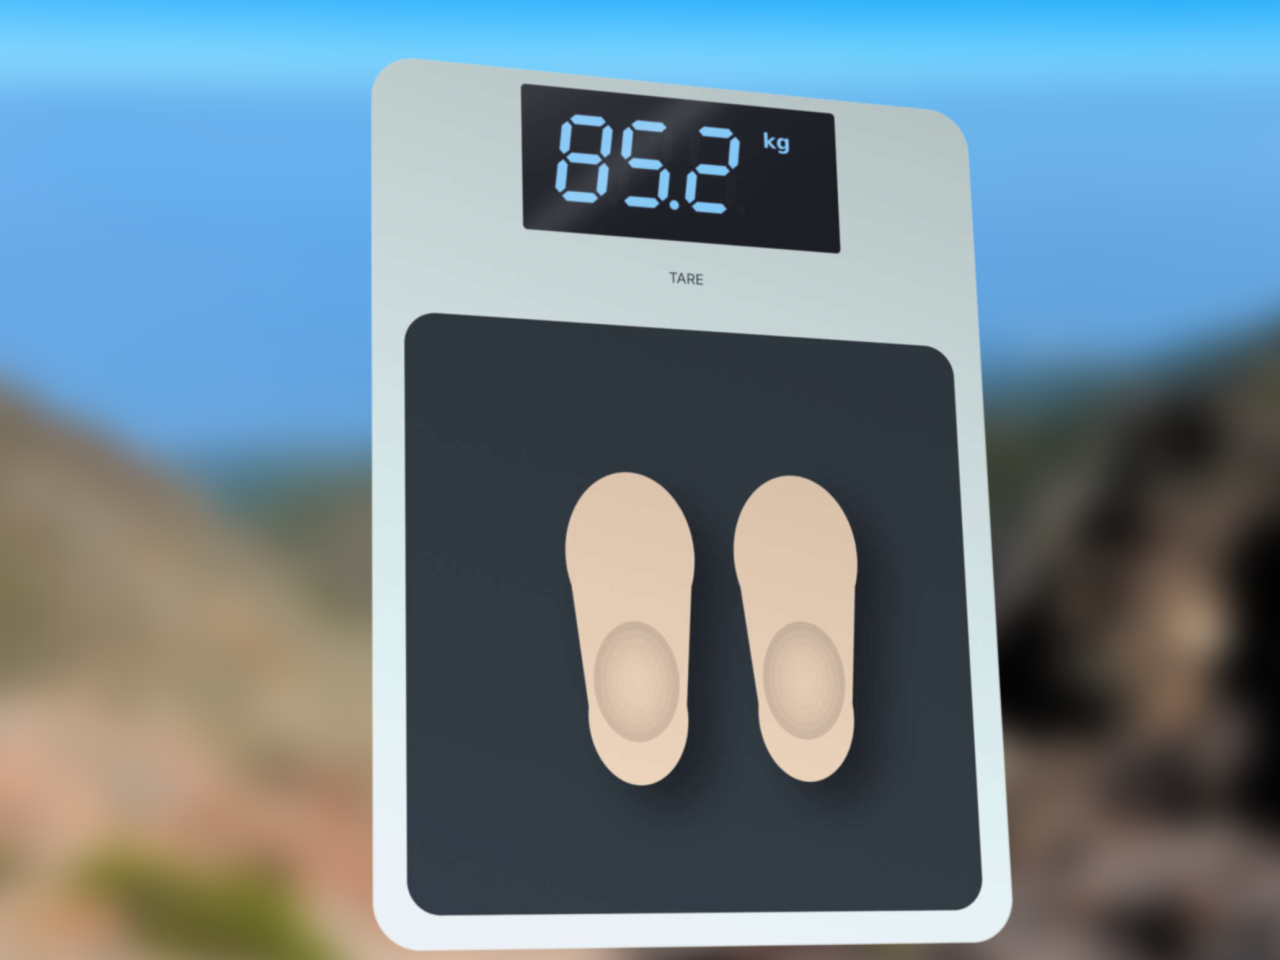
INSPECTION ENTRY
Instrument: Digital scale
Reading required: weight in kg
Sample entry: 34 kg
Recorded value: 85.2 kg
